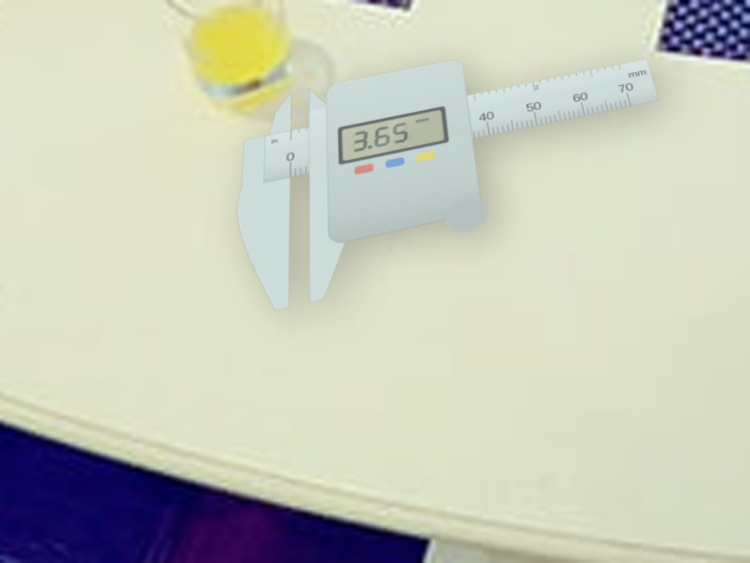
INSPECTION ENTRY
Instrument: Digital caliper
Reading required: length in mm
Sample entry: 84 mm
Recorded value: 3.65 mm
